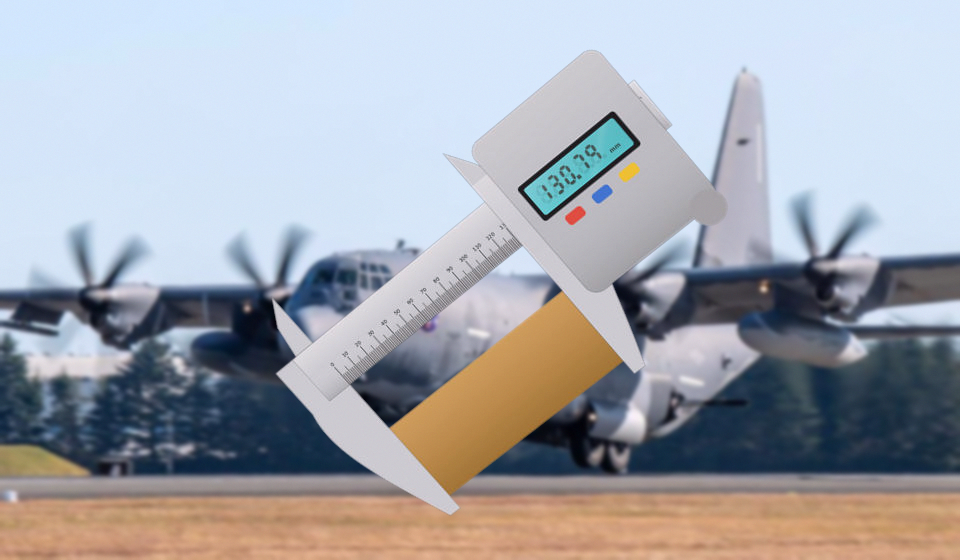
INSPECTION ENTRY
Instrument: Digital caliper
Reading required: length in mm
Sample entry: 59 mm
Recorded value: 130.79 mm
